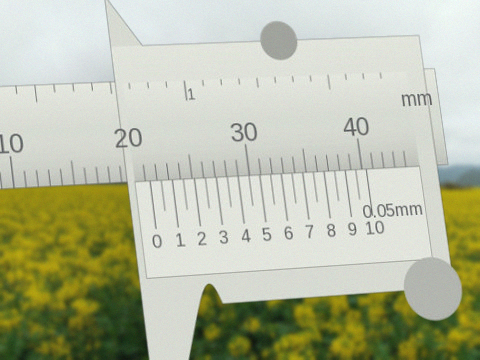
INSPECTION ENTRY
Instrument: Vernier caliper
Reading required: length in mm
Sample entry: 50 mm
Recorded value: 21.4 mm
